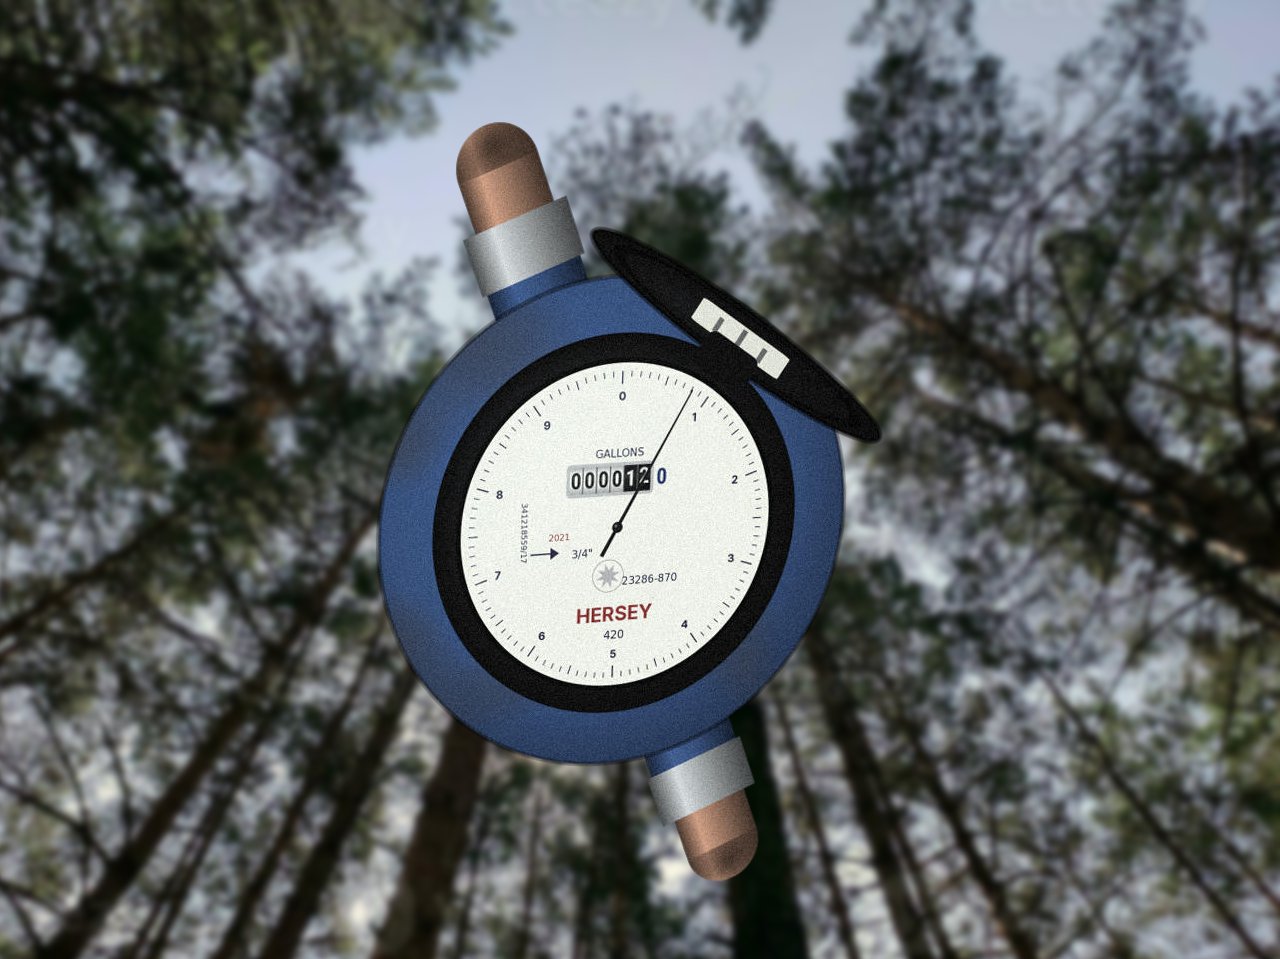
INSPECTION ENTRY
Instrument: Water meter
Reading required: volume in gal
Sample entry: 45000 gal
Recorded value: 120.8 gal
